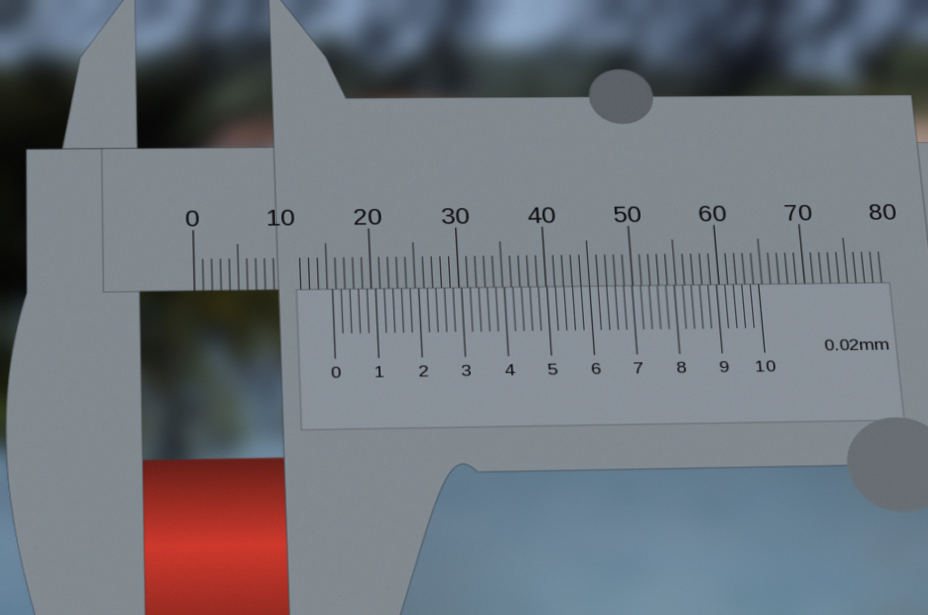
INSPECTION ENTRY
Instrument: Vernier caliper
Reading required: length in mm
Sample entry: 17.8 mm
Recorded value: 15.6 mm
